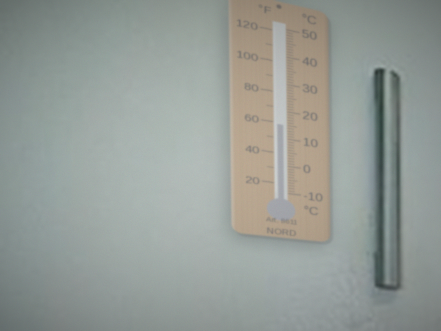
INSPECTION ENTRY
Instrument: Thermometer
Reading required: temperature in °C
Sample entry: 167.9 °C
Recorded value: 15 °C
